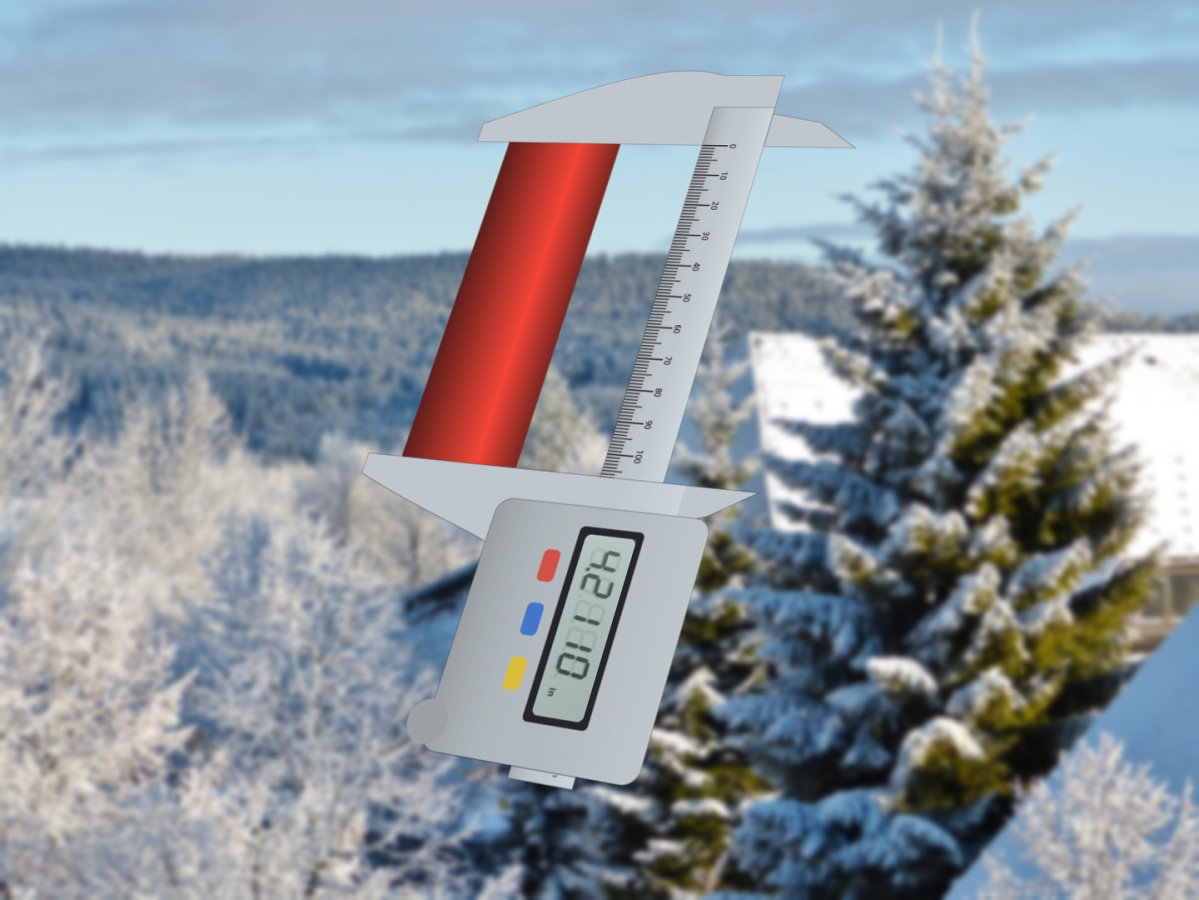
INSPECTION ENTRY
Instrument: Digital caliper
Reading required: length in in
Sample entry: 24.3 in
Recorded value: 4.2110 in
